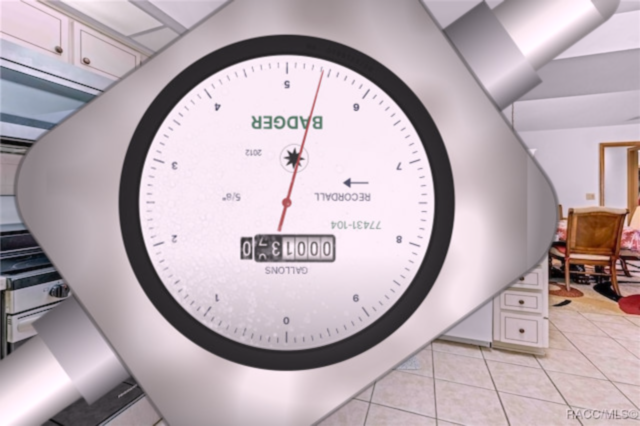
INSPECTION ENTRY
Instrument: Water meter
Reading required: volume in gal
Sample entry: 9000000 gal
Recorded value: 1365.4 gal
